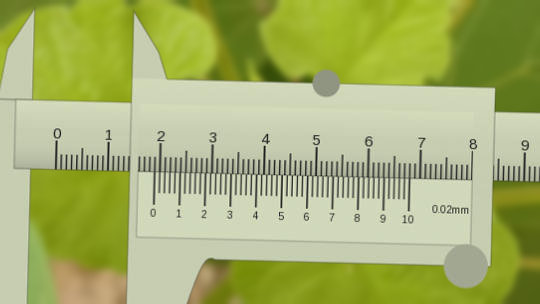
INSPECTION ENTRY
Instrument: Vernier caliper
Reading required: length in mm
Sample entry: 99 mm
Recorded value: 19.0 mm
